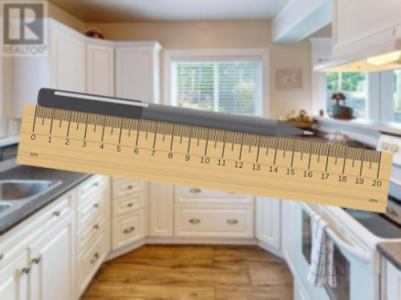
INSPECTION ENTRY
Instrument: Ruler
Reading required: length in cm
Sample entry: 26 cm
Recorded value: 16 cm
